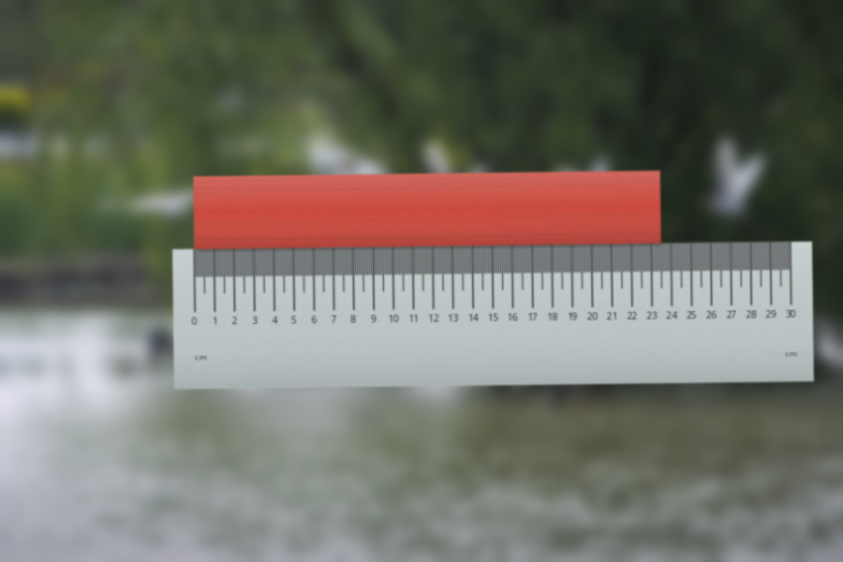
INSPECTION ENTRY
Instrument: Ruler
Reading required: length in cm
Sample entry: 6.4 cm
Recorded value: 23.5 cm
